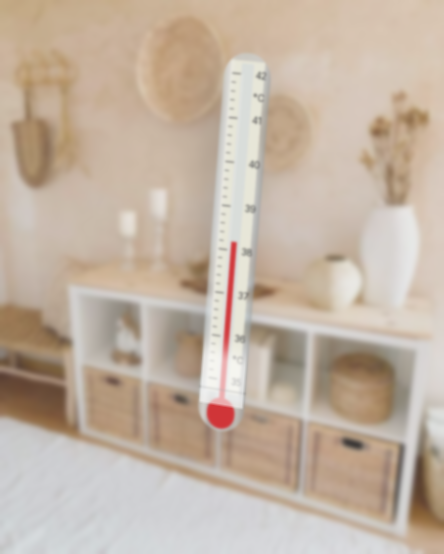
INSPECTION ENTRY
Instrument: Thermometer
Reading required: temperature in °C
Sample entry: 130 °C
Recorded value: 38.2 °C
